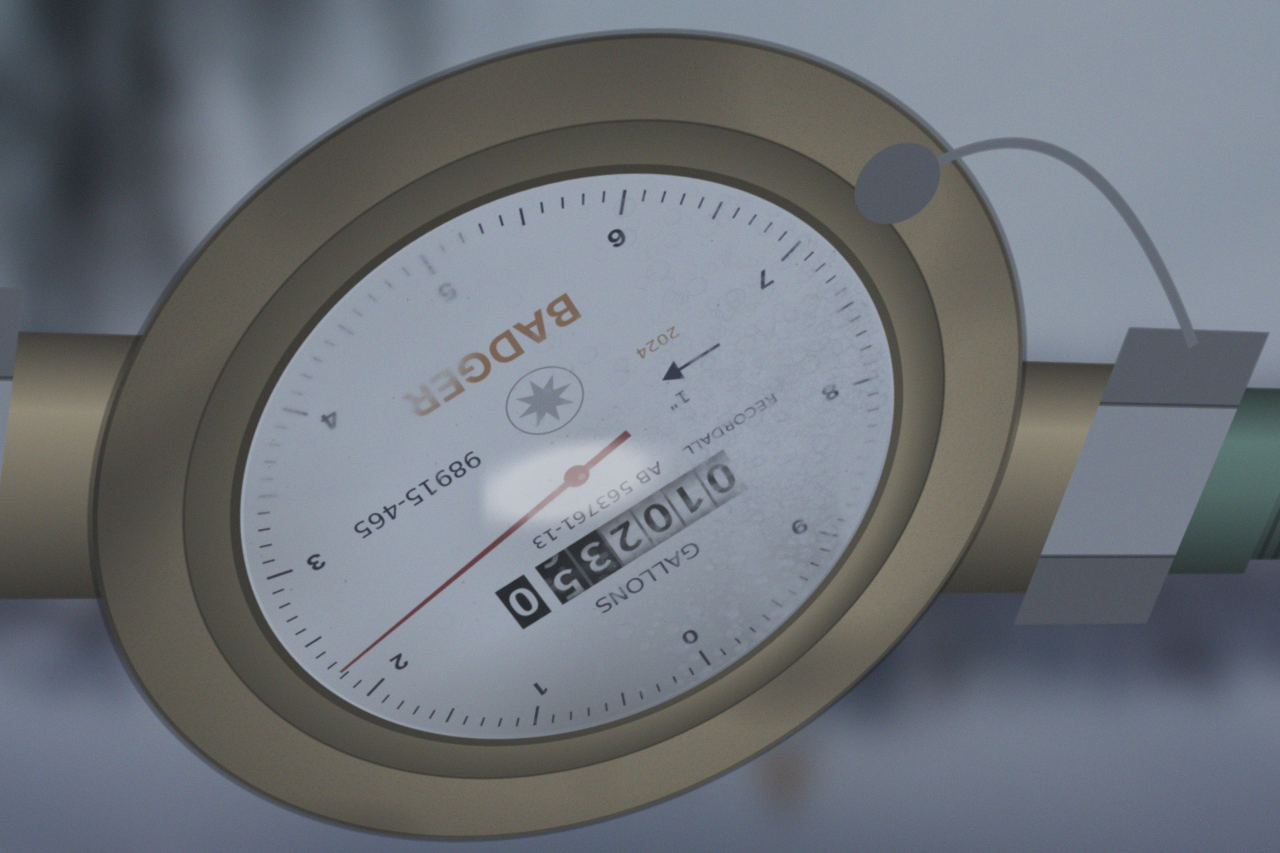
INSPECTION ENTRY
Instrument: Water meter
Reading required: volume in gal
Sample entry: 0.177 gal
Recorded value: 102352.2 gal
